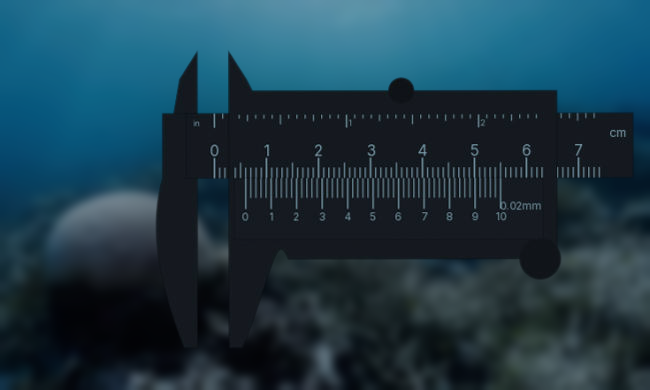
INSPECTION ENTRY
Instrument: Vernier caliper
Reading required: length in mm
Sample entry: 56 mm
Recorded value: 6.0 mm
